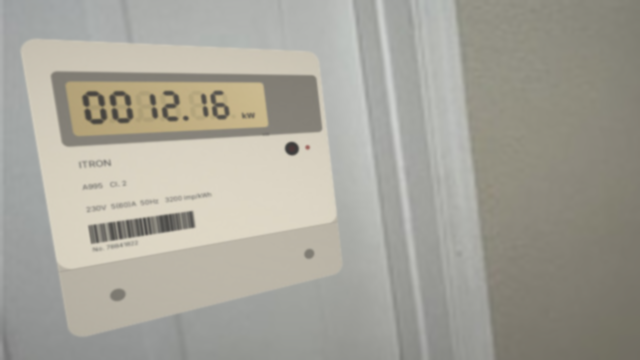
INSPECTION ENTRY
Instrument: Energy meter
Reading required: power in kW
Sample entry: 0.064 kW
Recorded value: 12.16 kW
